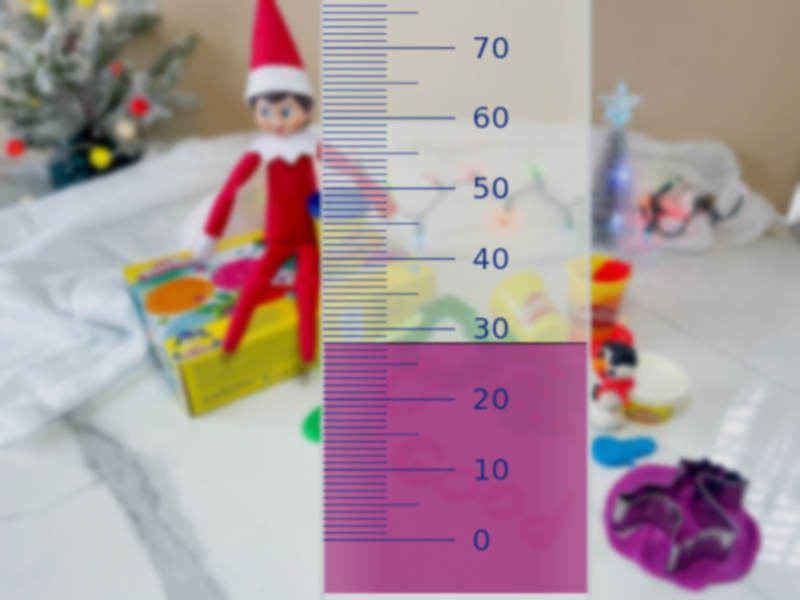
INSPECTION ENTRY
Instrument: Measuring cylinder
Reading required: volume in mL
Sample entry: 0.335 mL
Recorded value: 28 mL
